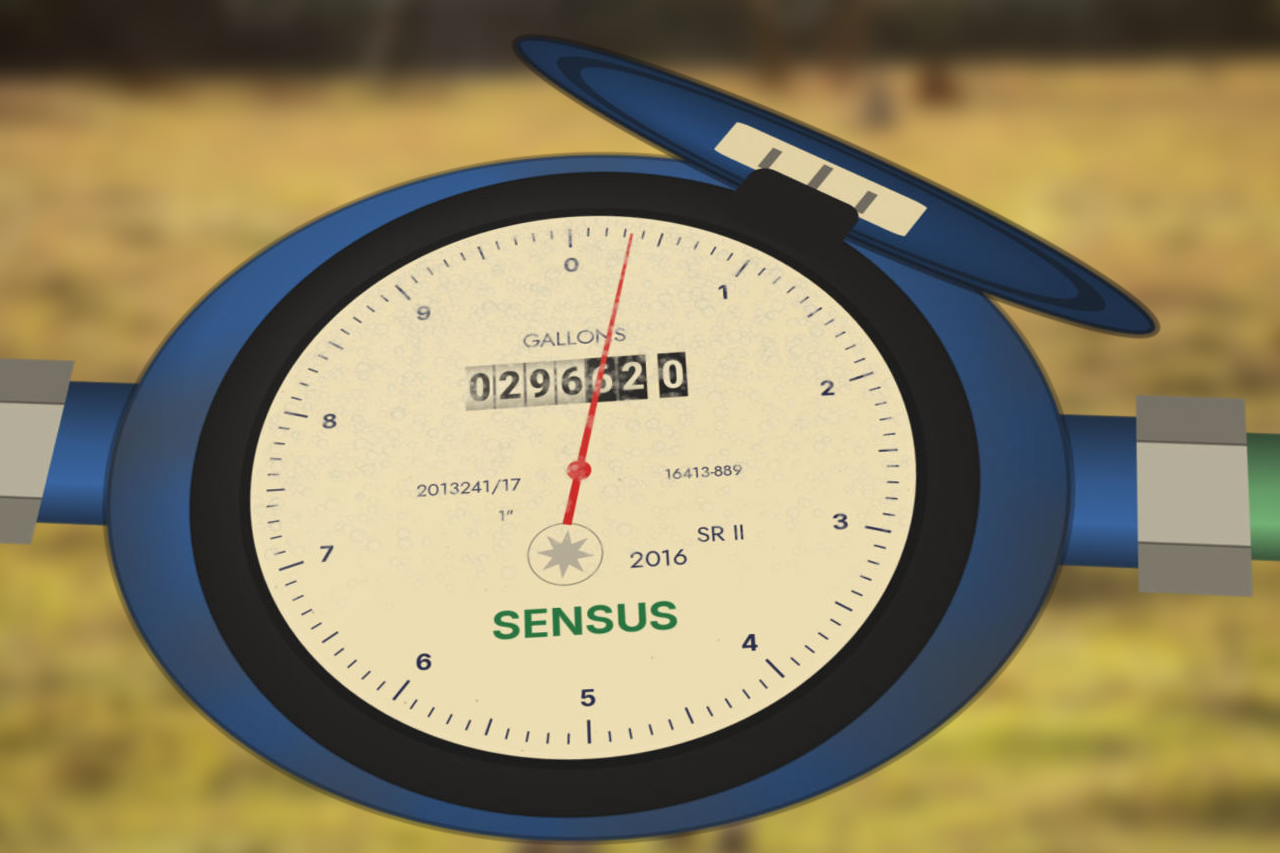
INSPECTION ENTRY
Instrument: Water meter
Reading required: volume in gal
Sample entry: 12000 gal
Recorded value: 296620.3 gal
